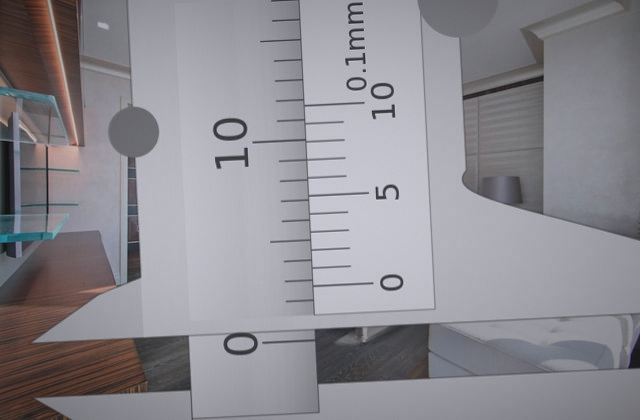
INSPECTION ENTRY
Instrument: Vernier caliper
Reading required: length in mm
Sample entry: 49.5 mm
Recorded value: 2.7 mm
